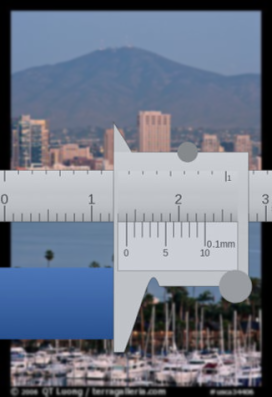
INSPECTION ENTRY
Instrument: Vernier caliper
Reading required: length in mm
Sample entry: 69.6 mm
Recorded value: 14.0 mm
